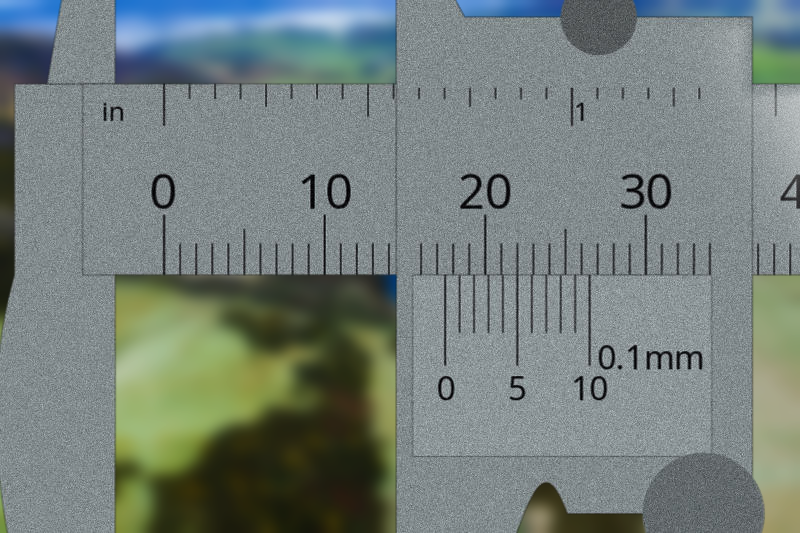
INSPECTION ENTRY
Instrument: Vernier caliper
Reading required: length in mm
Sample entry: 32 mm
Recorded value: 17.5 mm
